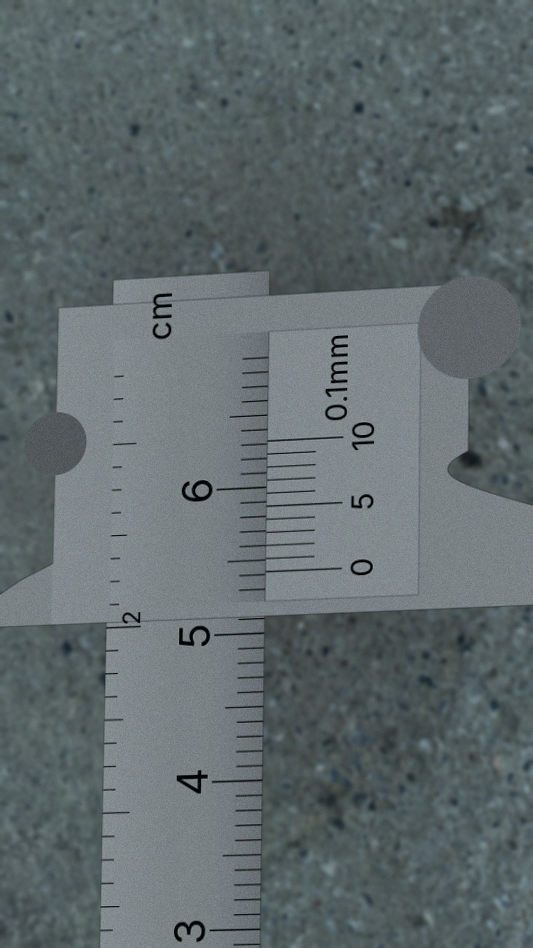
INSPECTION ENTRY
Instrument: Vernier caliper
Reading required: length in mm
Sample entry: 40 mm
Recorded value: 54.2 mm
